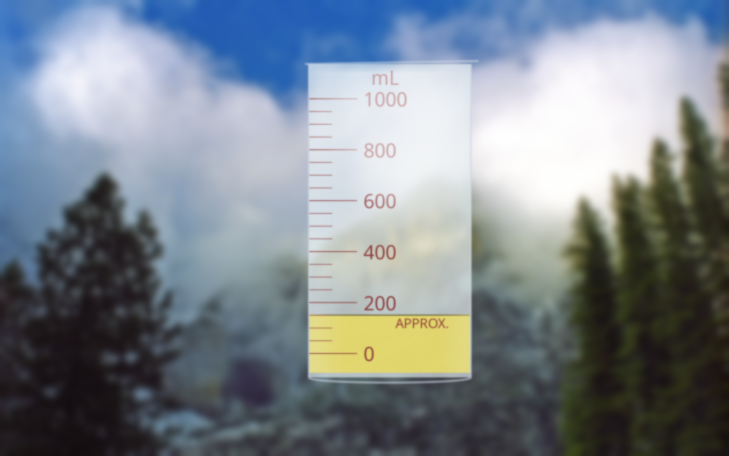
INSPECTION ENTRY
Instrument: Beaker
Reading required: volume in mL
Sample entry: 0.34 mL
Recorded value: 150 mL
